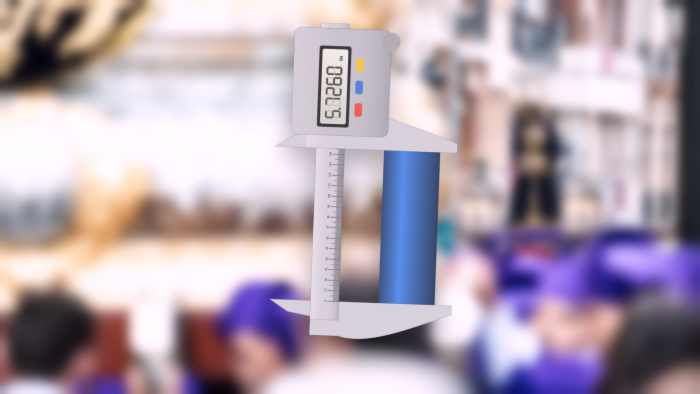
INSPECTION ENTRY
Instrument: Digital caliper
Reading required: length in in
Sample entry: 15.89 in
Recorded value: 5.7260 in
